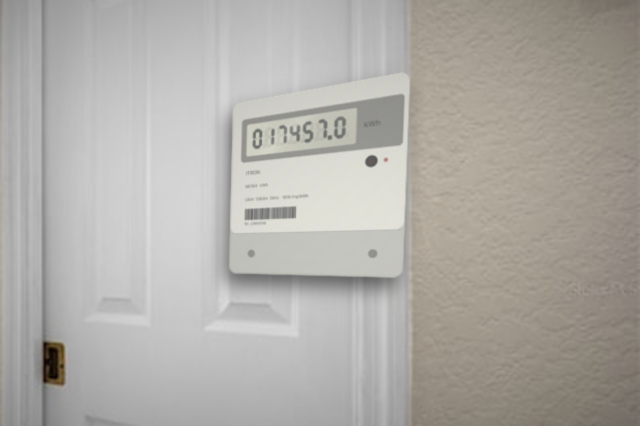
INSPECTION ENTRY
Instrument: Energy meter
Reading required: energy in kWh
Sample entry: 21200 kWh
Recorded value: 17457.0 kWh
